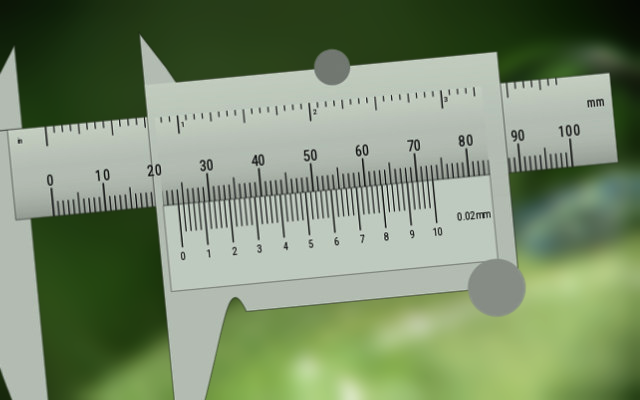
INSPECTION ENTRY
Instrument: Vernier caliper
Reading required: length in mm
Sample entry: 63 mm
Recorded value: 24.0 mm
